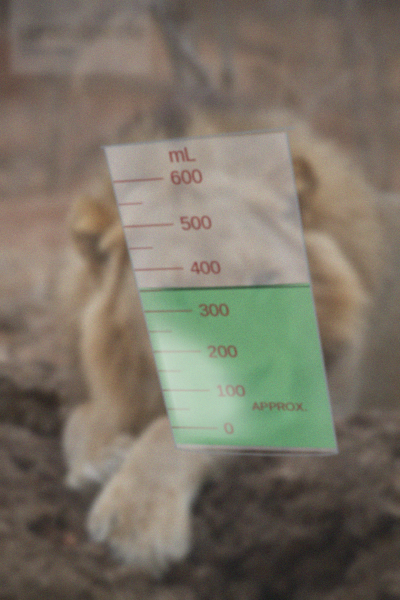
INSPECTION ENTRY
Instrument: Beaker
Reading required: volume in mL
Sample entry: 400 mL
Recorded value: 350 mL
